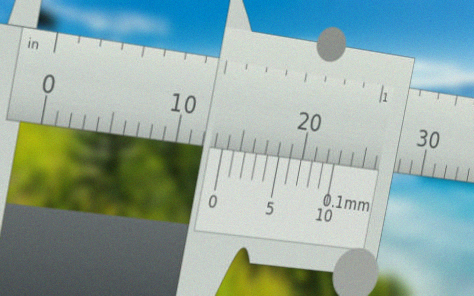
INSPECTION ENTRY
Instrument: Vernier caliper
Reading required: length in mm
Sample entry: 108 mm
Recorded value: 13.6 mm
